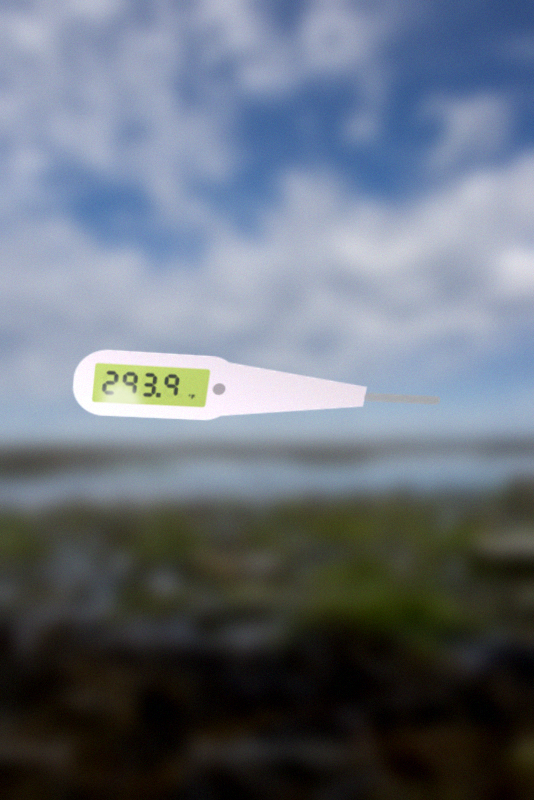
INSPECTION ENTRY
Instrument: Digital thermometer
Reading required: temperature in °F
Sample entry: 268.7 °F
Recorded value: 293.9 °F
